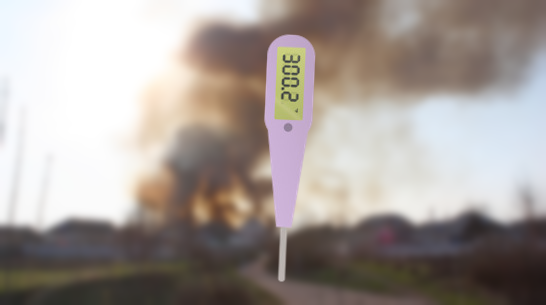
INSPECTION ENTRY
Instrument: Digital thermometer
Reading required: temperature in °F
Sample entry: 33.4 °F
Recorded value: 300.2 °F
